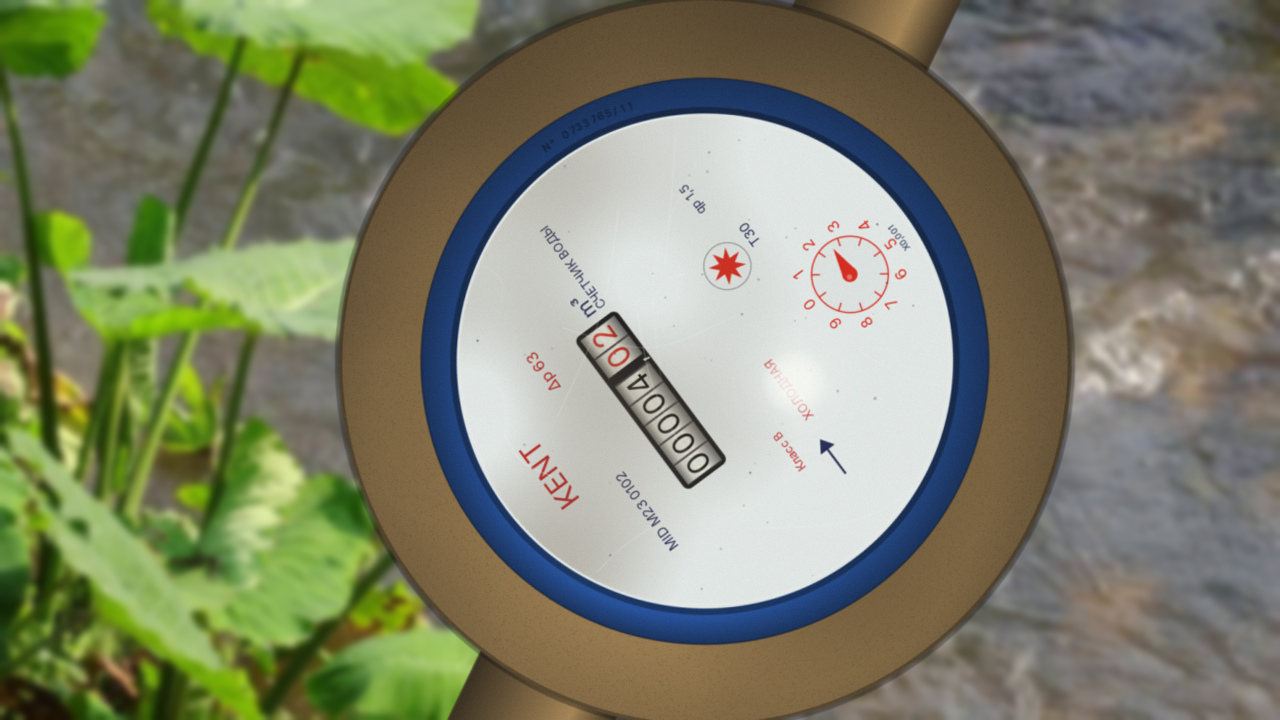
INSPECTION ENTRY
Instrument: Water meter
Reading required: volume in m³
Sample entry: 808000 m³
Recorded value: 4.022 m³
